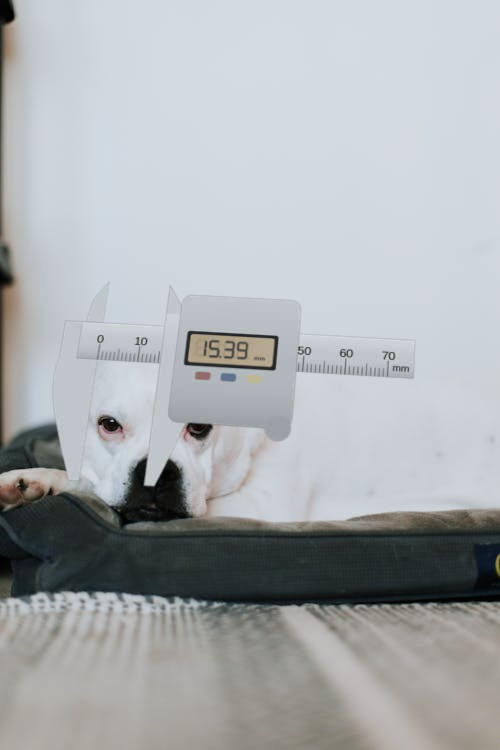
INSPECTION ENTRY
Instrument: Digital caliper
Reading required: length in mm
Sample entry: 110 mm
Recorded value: 15.39 mm
